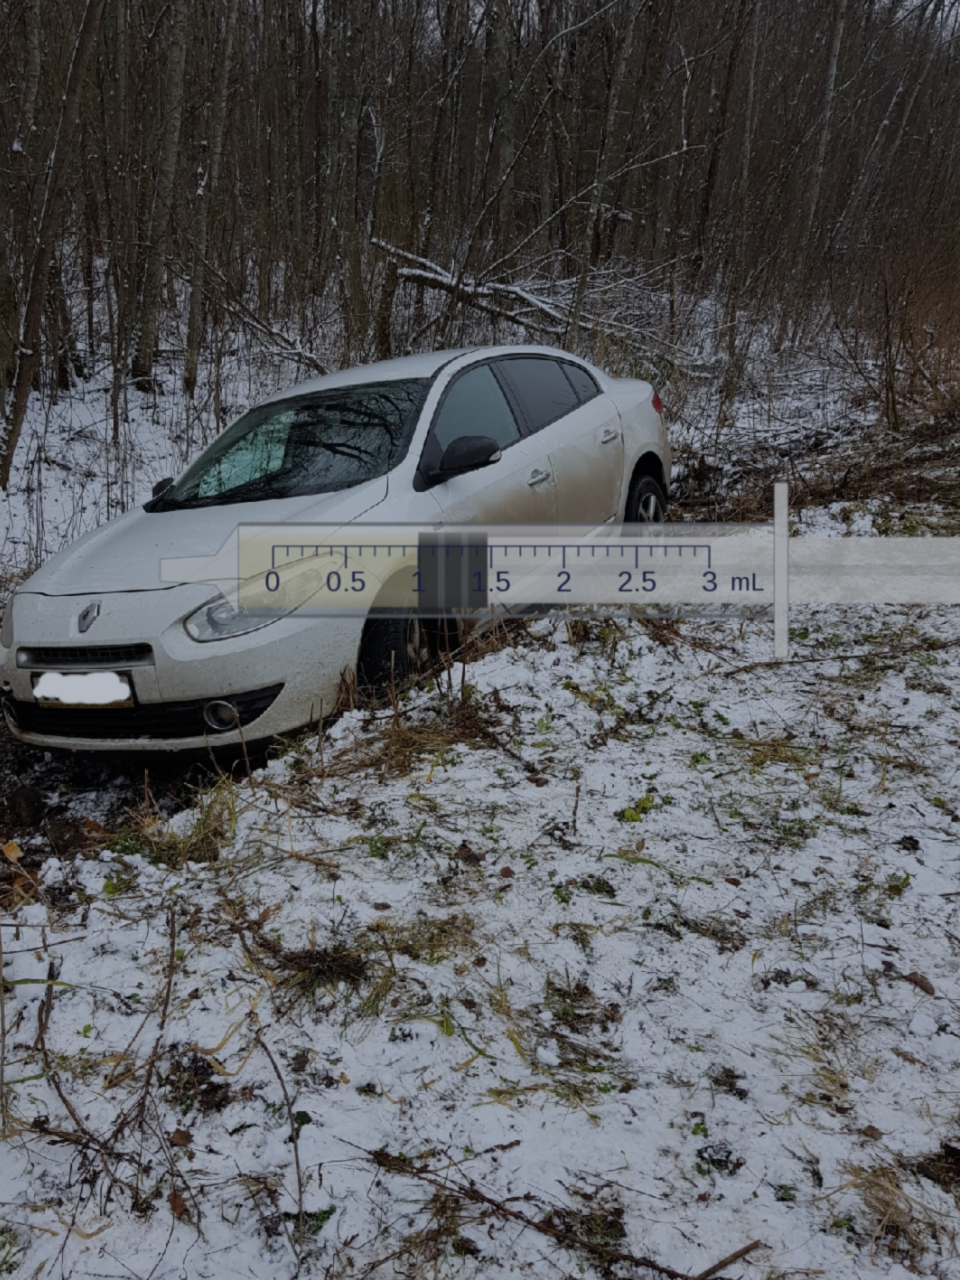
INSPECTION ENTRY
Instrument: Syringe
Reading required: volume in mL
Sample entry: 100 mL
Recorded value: 1 mL
